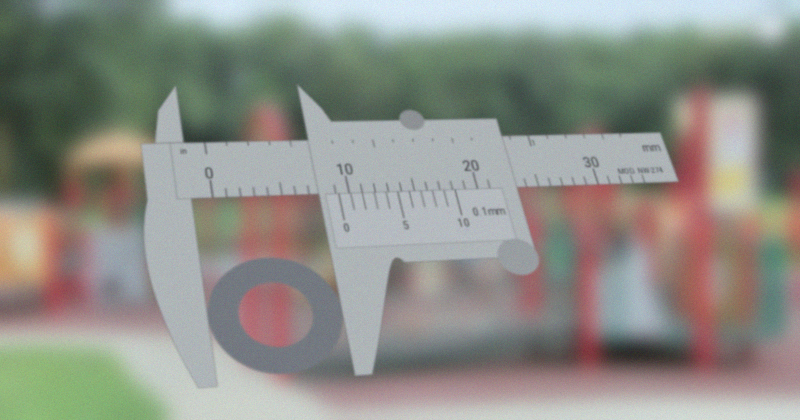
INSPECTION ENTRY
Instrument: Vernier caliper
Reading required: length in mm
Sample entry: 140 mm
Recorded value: 9.2 mm
